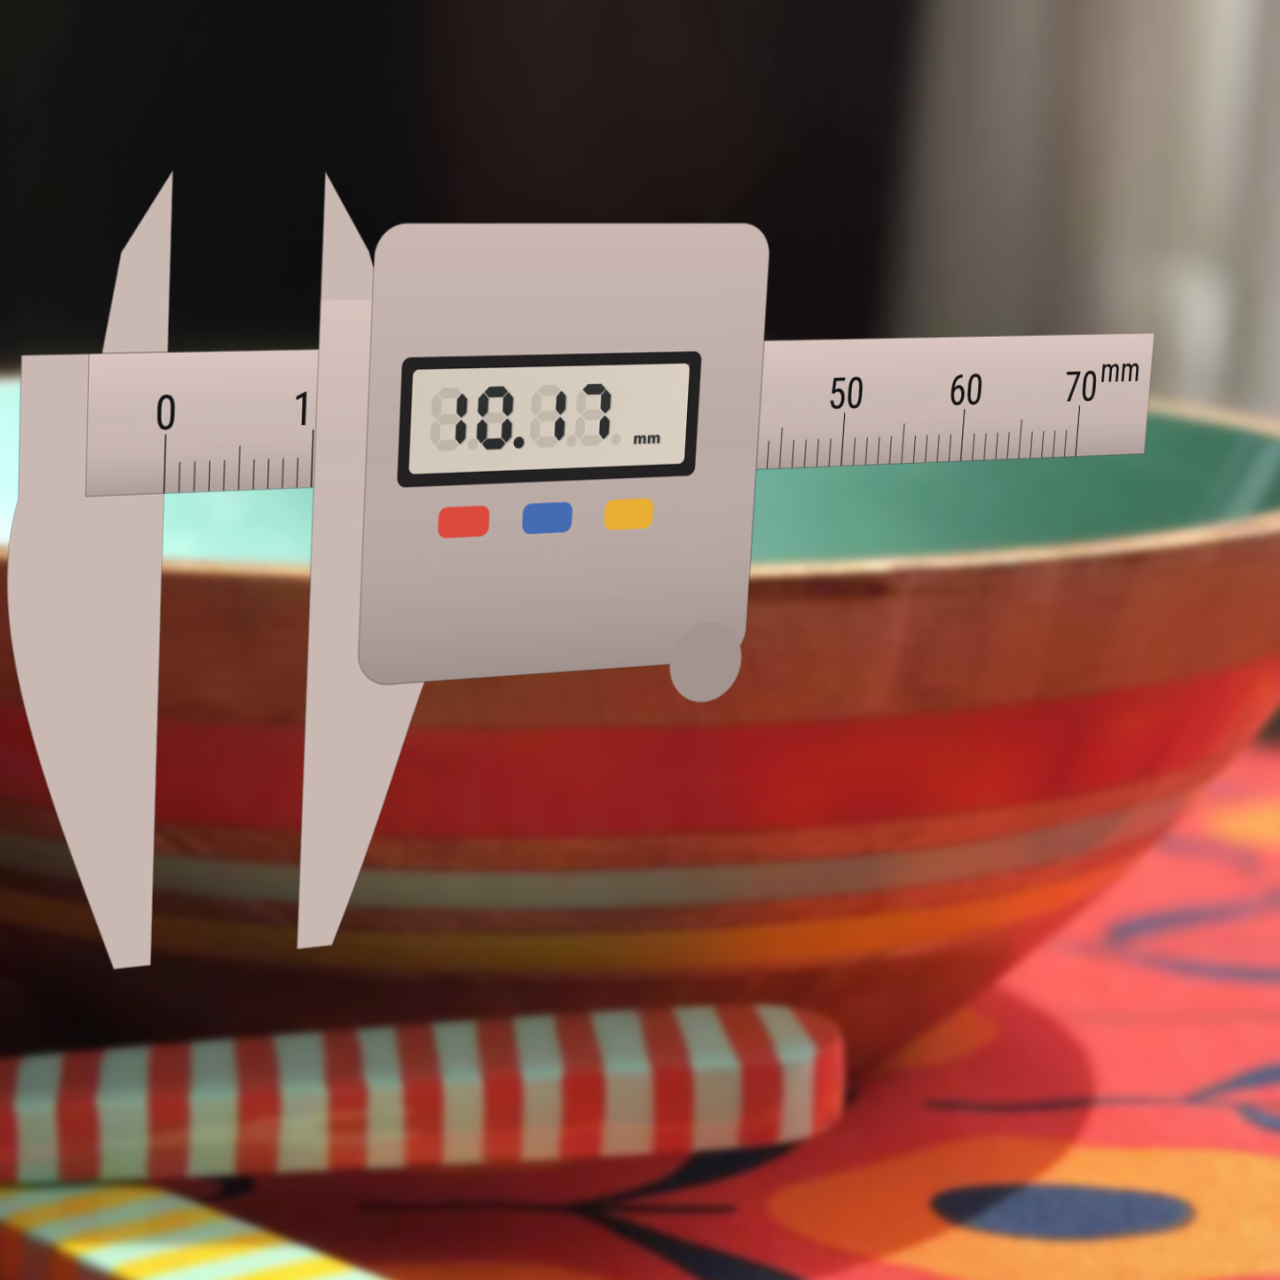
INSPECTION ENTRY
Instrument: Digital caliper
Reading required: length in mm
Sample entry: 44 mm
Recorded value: 10.17 mm
